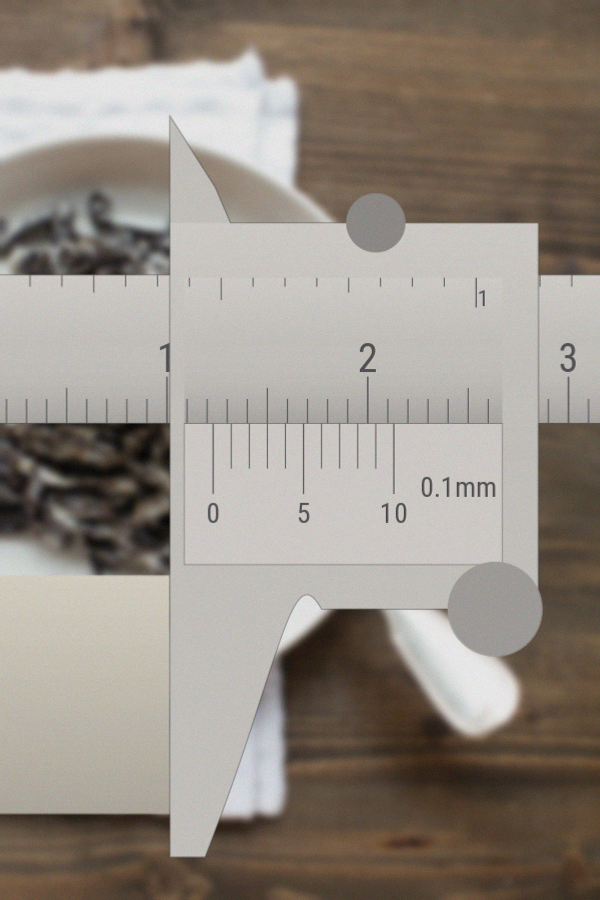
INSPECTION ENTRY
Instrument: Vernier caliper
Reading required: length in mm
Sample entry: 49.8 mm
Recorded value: 12.3 mm
